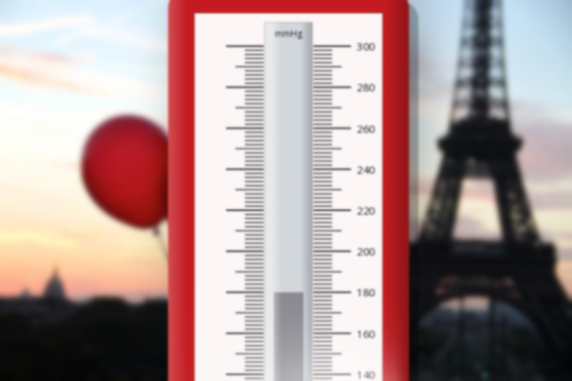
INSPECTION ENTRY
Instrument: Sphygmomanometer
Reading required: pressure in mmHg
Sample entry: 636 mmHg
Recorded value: 180 mmHg
